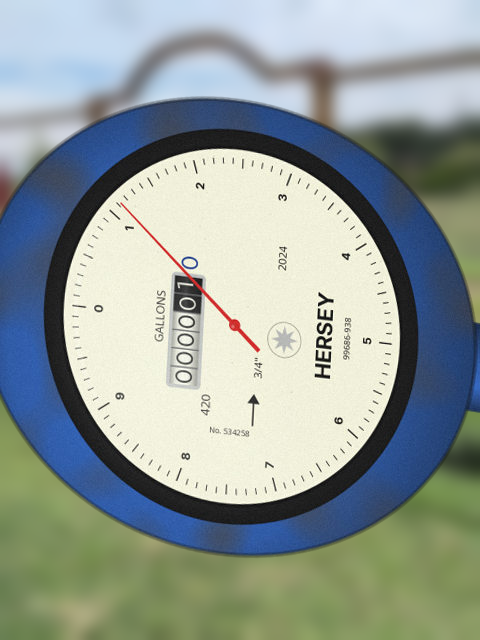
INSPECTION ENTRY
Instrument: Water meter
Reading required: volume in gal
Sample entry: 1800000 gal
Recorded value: 11.1 gal
